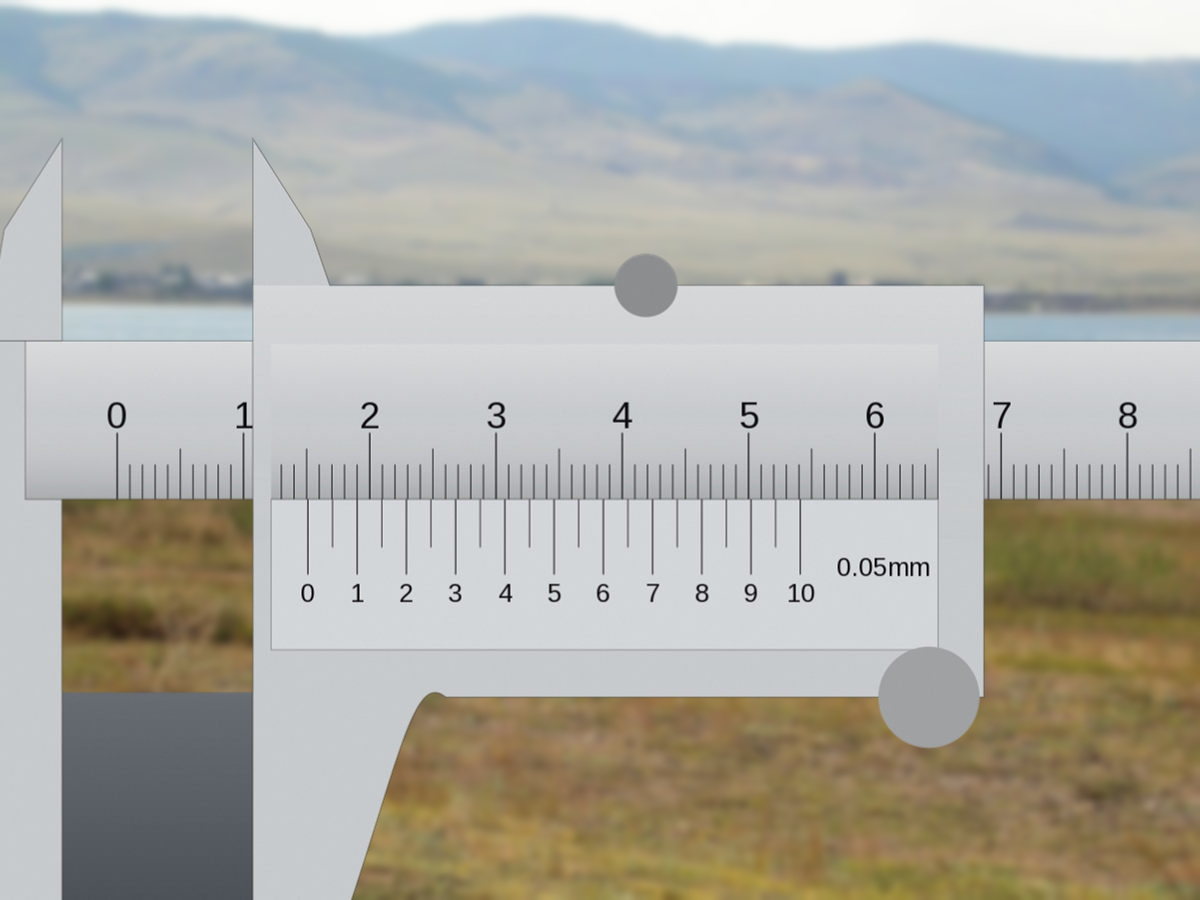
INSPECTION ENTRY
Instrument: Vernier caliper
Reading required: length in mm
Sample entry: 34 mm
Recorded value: 15.1 mm
